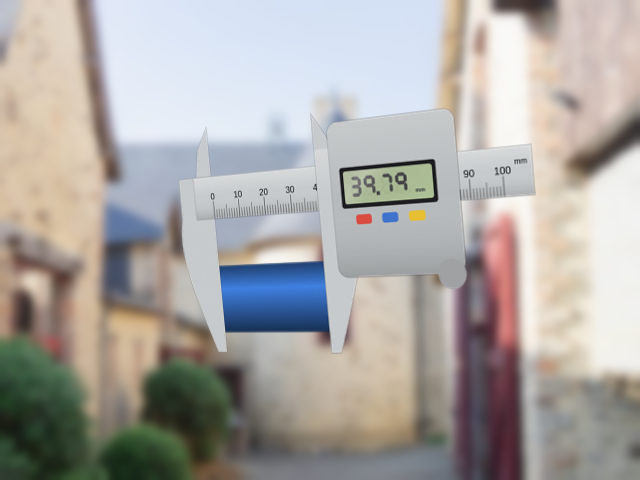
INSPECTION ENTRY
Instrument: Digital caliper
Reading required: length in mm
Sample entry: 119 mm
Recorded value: 39.79 mm
